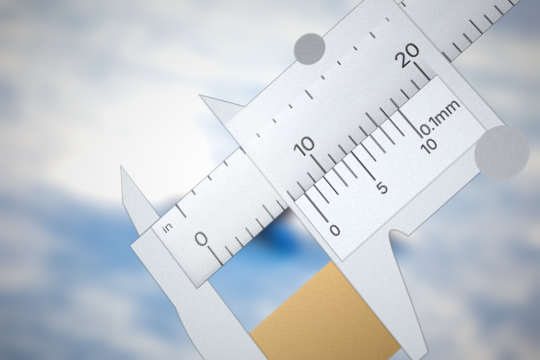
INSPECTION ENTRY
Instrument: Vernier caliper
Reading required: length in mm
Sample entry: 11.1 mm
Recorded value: 7.9 mm
